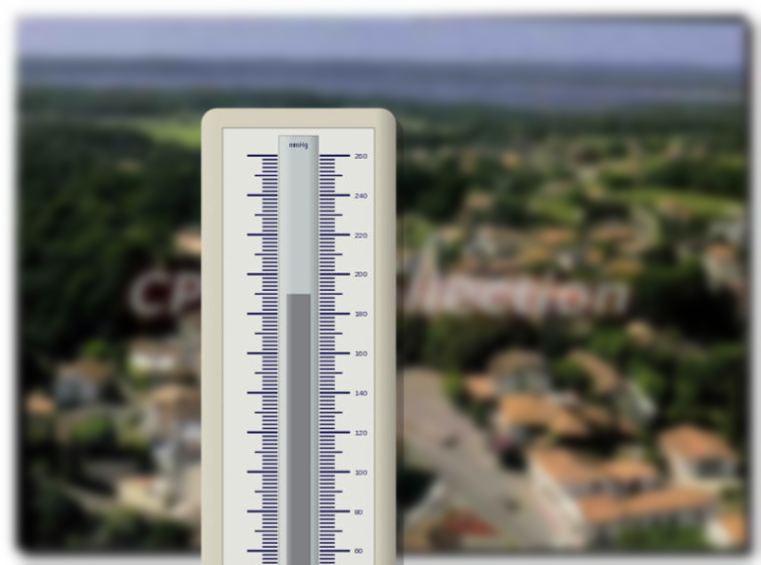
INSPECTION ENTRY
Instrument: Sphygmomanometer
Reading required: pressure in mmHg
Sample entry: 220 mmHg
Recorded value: 190 mmHg
